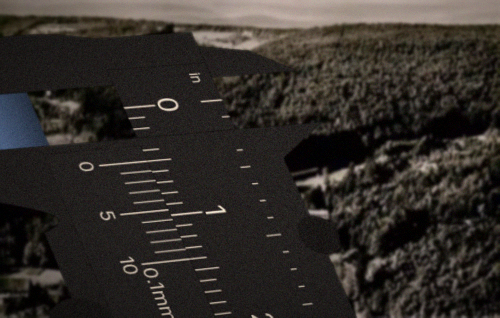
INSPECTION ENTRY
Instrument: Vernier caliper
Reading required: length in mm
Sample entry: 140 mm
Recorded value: 5.0 mm
